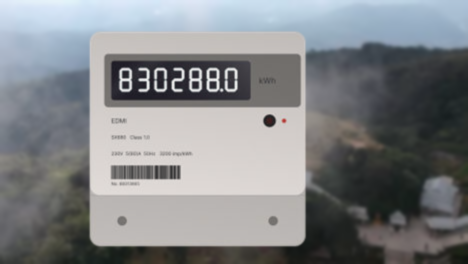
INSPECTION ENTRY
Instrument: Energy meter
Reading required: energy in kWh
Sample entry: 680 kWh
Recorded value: 830288.0 kWh
